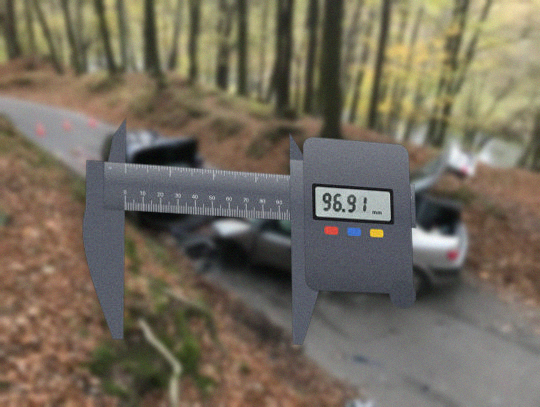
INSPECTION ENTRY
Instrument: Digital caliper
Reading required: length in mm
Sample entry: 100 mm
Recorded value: 96.91 mm
